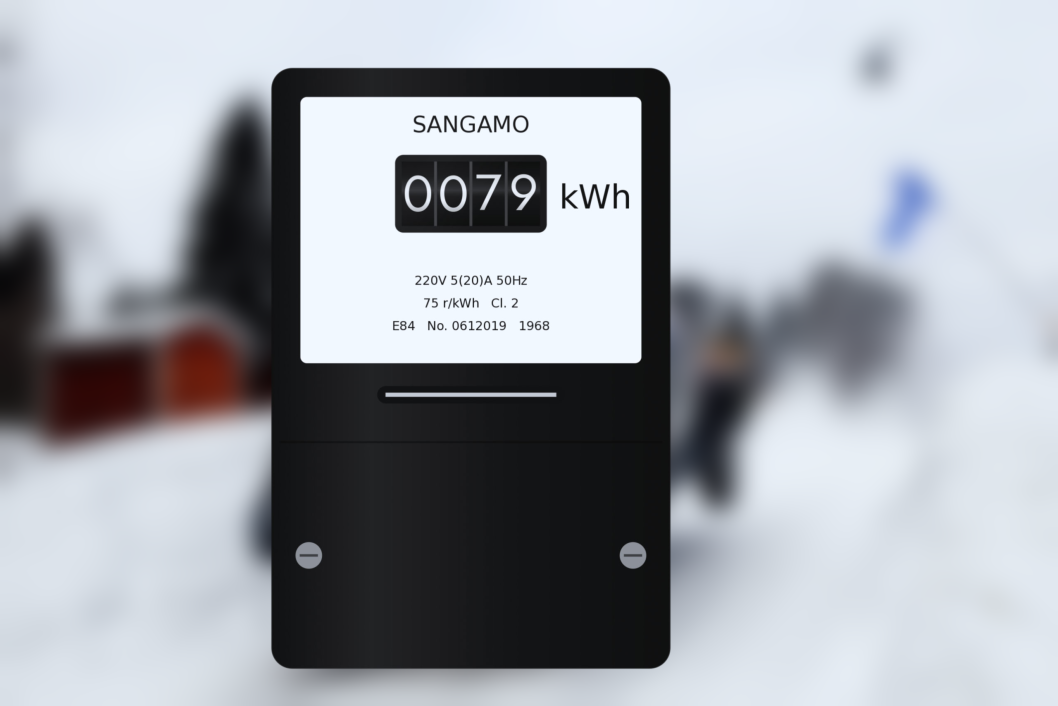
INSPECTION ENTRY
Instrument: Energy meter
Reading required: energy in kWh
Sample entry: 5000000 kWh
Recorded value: 79 kWh
